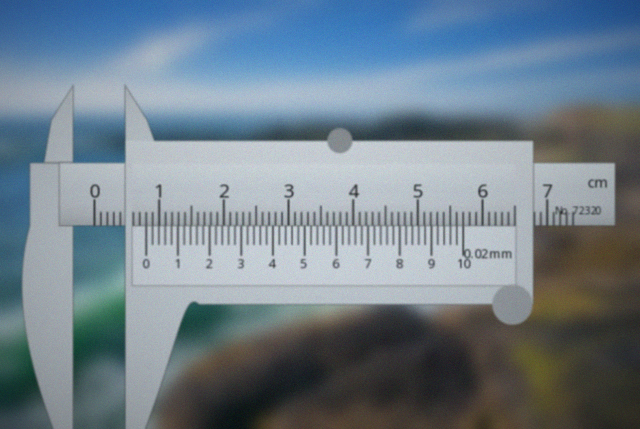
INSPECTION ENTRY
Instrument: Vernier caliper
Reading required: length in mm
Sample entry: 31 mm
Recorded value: 8.0 mm
